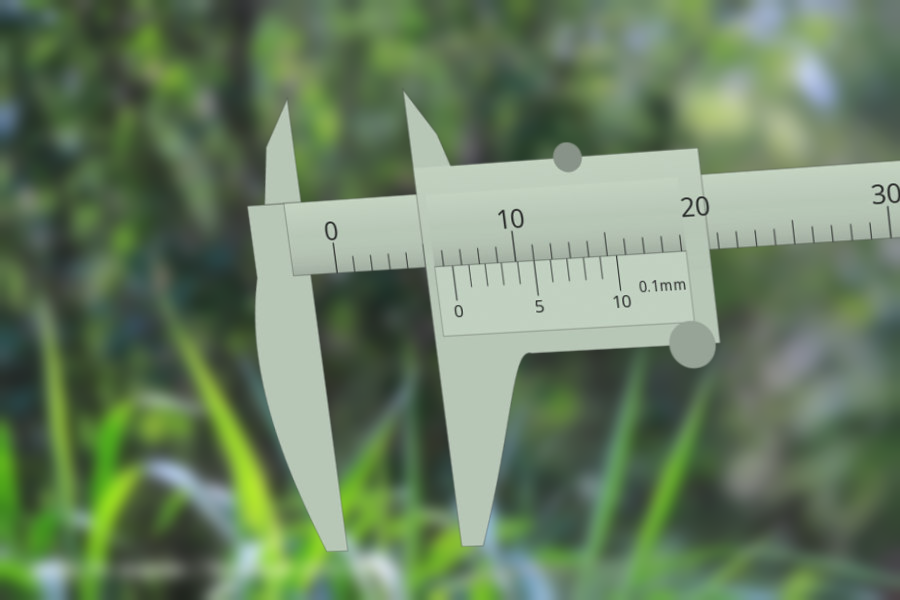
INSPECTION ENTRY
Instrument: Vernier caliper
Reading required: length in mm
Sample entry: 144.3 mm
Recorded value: 6.5 mm
